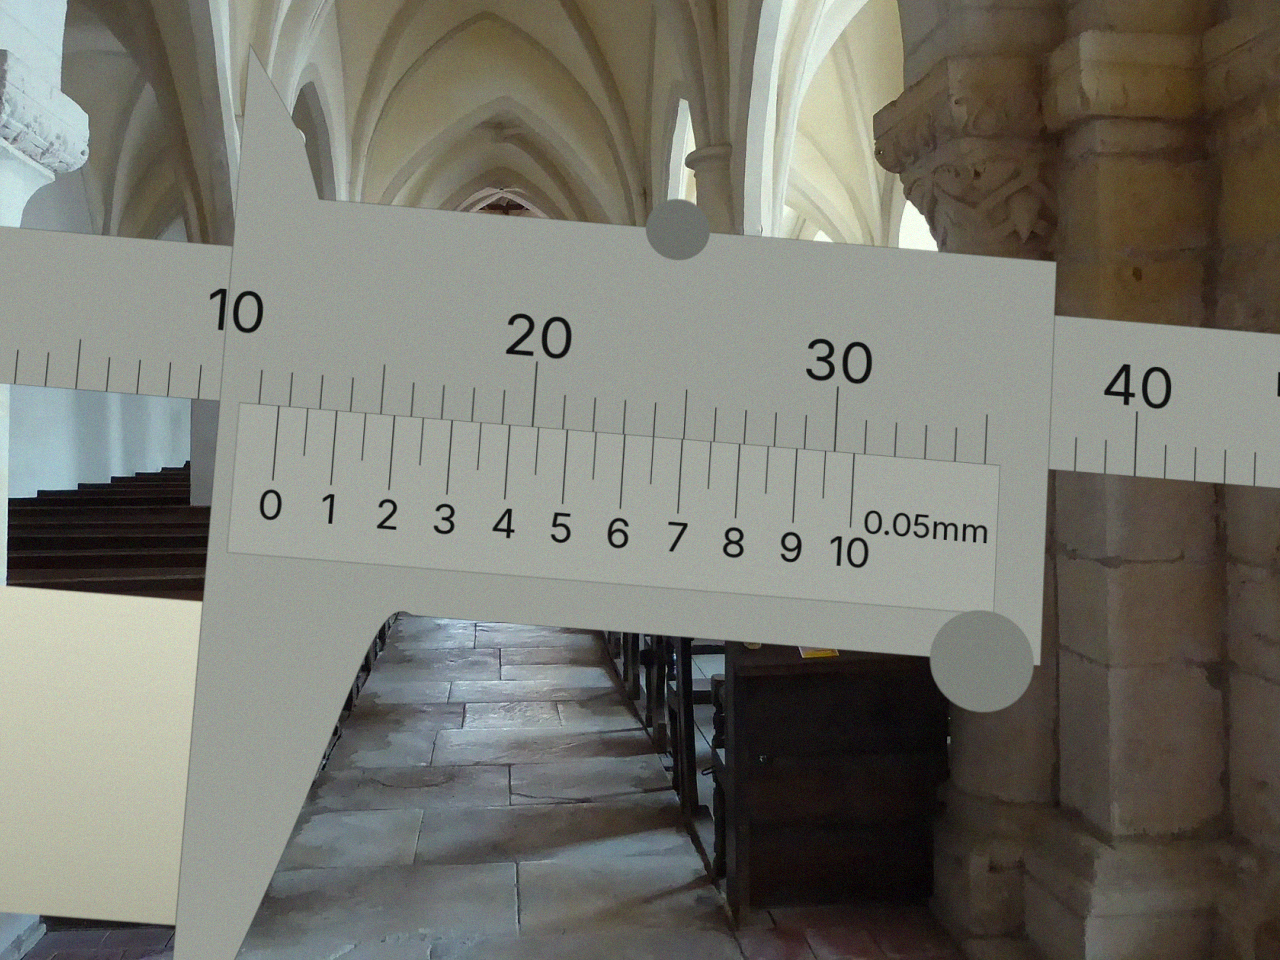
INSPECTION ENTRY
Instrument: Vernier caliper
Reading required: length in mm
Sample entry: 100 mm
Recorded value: 11.65 mm
